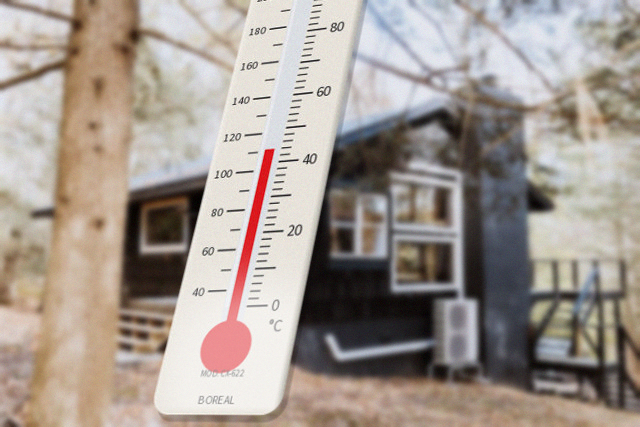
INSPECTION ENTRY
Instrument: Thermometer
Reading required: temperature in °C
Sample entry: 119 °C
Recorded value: 44 °C
